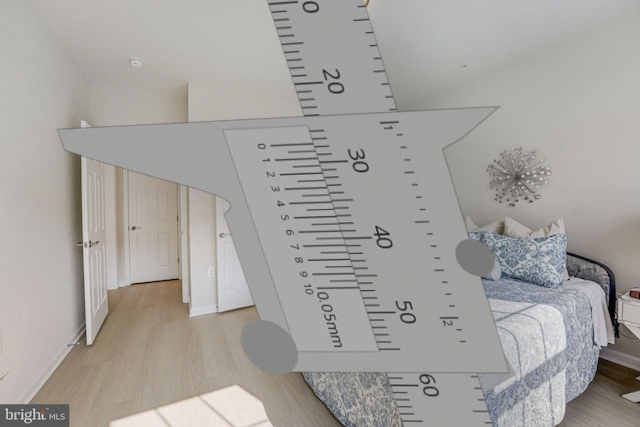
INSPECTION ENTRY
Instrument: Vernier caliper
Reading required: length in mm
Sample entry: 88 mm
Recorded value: 27.6 mm
